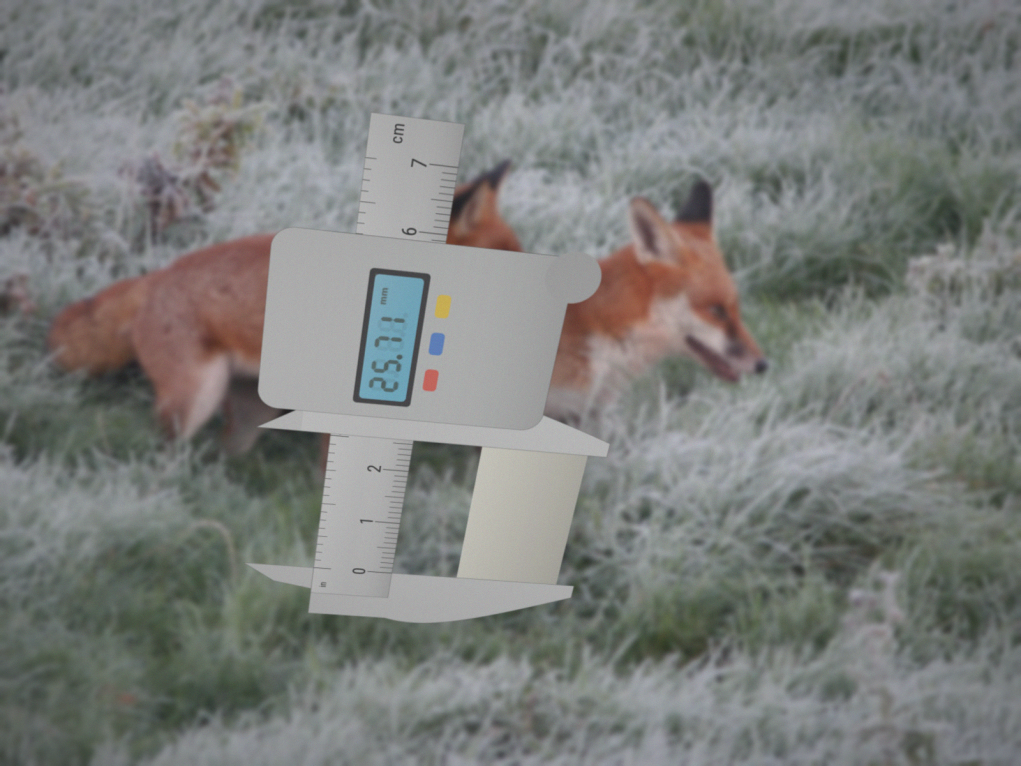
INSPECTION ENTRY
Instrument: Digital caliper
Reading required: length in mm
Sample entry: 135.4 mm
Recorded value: 25.71 mm
